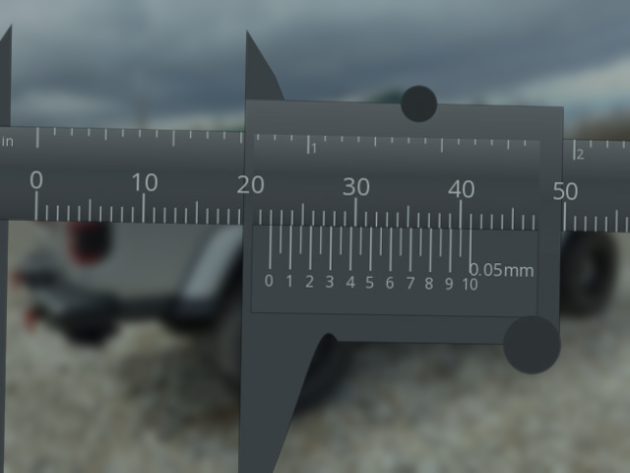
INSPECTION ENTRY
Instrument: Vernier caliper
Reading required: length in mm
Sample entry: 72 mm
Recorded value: 22.0 mm
